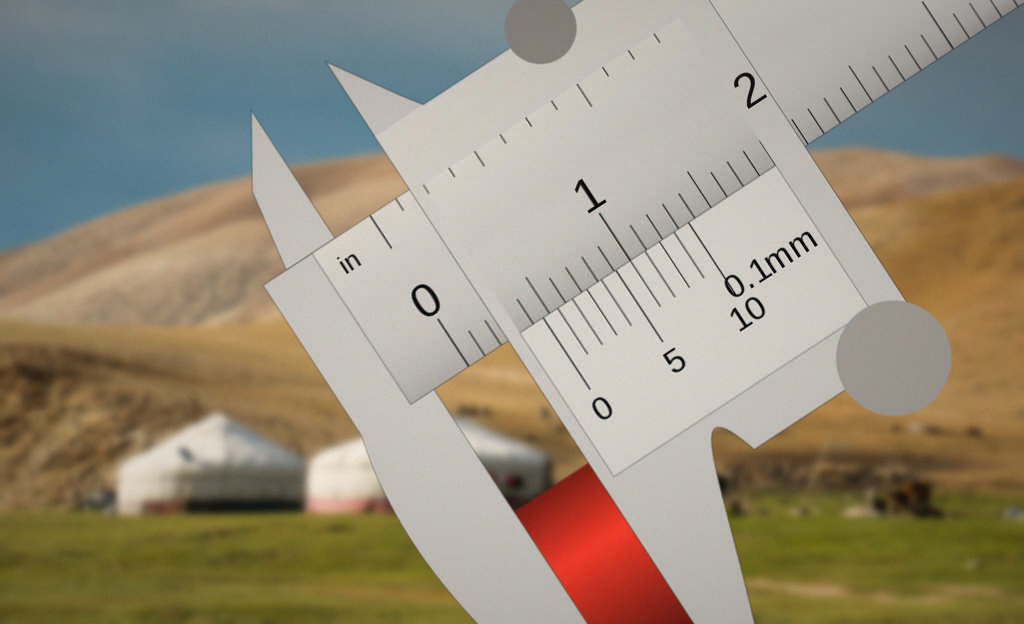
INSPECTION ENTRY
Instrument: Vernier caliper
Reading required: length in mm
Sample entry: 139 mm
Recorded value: 4.6 mm
